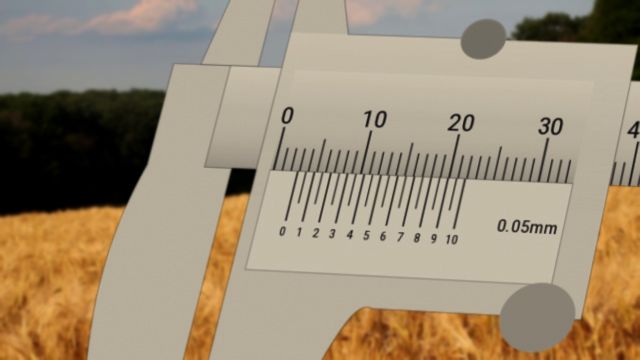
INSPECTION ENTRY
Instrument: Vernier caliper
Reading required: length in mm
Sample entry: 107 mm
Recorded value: 2.8 mm
